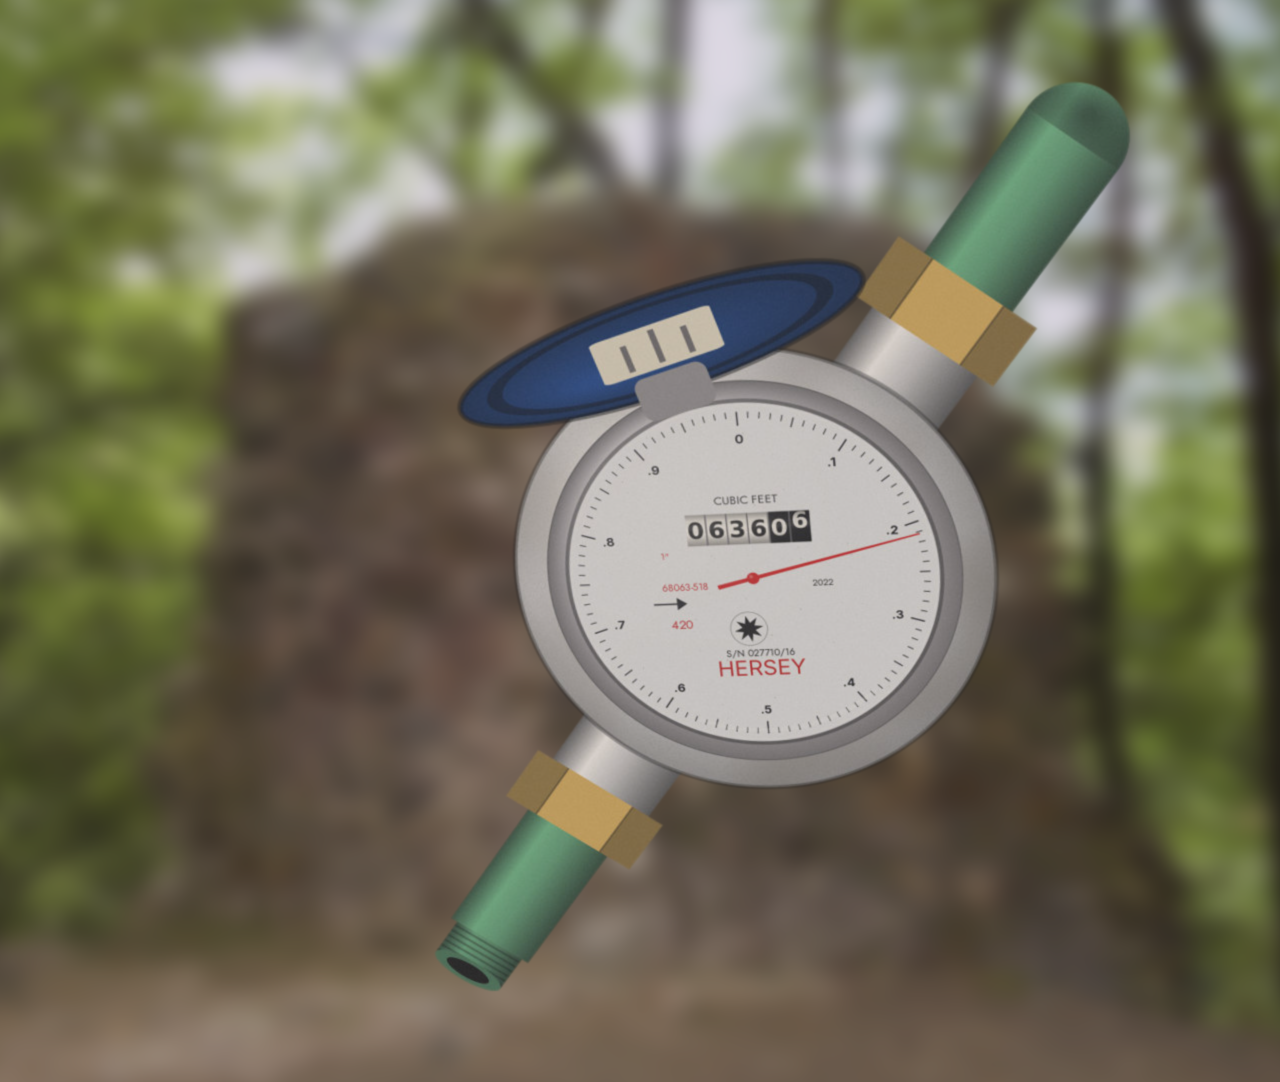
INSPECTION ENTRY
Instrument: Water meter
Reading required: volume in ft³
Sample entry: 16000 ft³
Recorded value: 63606.21 ft³
